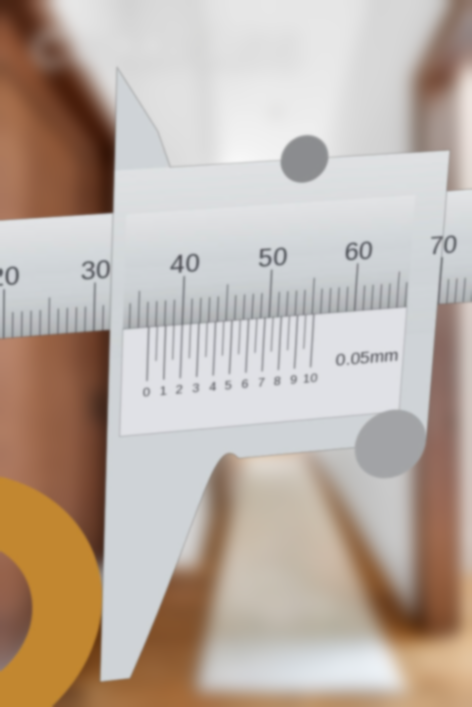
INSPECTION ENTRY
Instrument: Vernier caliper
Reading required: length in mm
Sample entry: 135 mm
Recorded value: 36.2 mm
